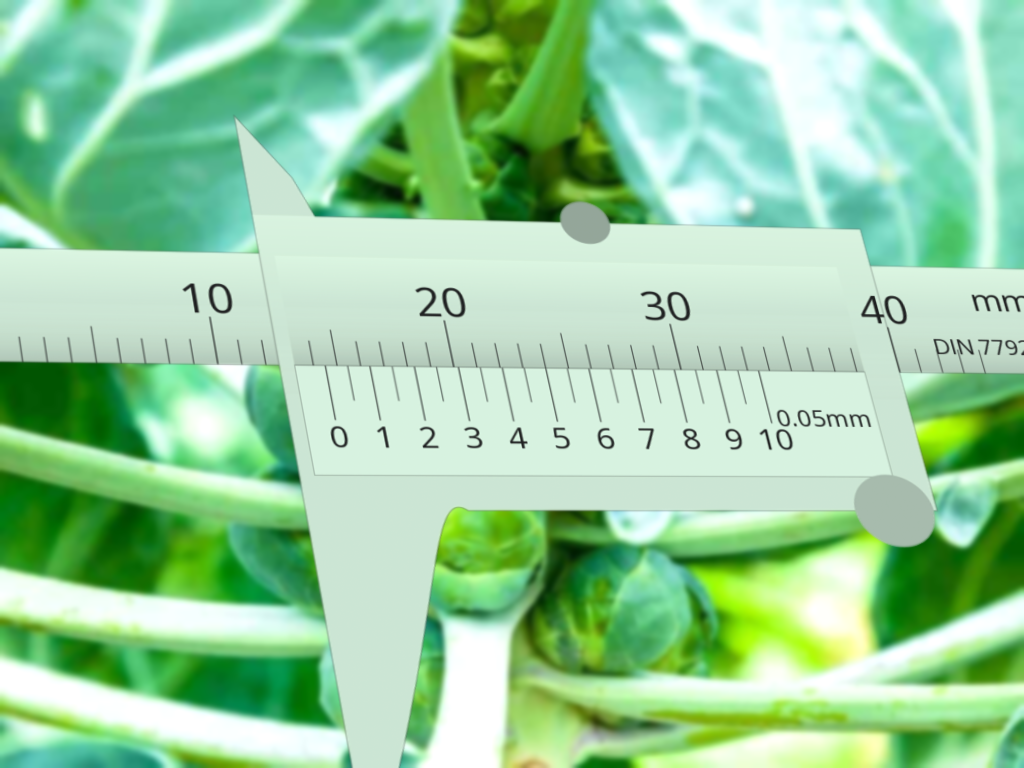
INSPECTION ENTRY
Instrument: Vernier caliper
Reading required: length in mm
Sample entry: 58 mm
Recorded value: 14.5 mm
